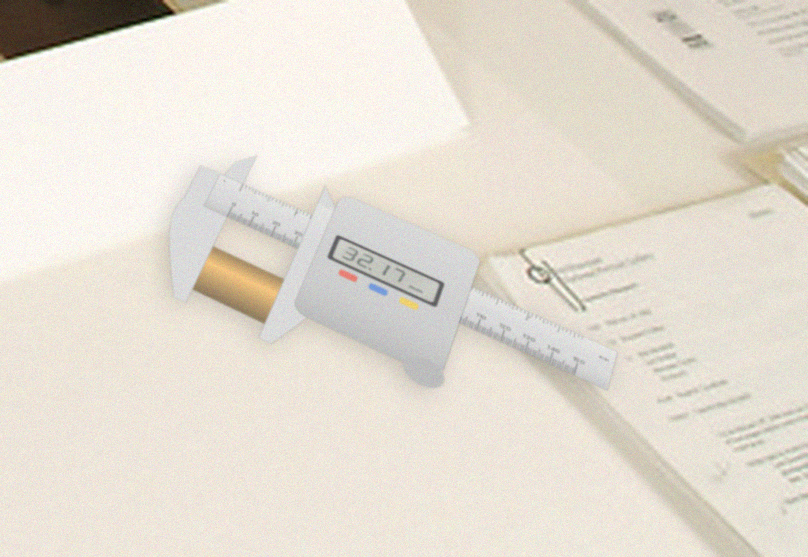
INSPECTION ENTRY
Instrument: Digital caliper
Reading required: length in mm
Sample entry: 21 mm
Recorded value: 32.17 mm
